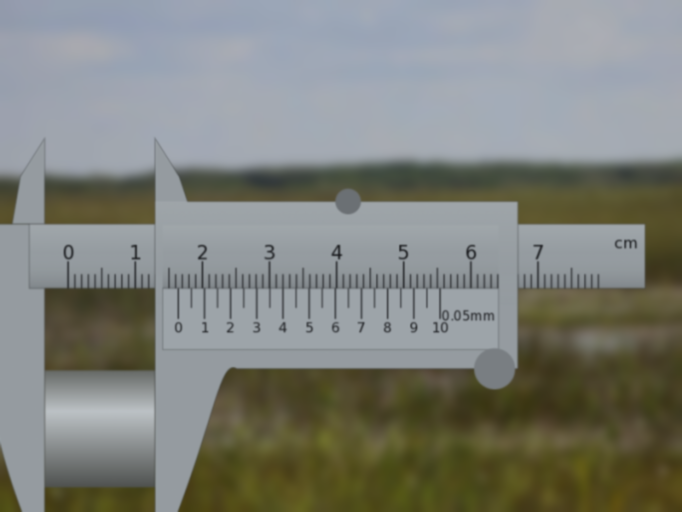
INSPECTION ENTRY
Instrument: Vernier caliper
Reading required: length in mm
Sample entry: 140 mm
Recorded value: 16.4 mm
